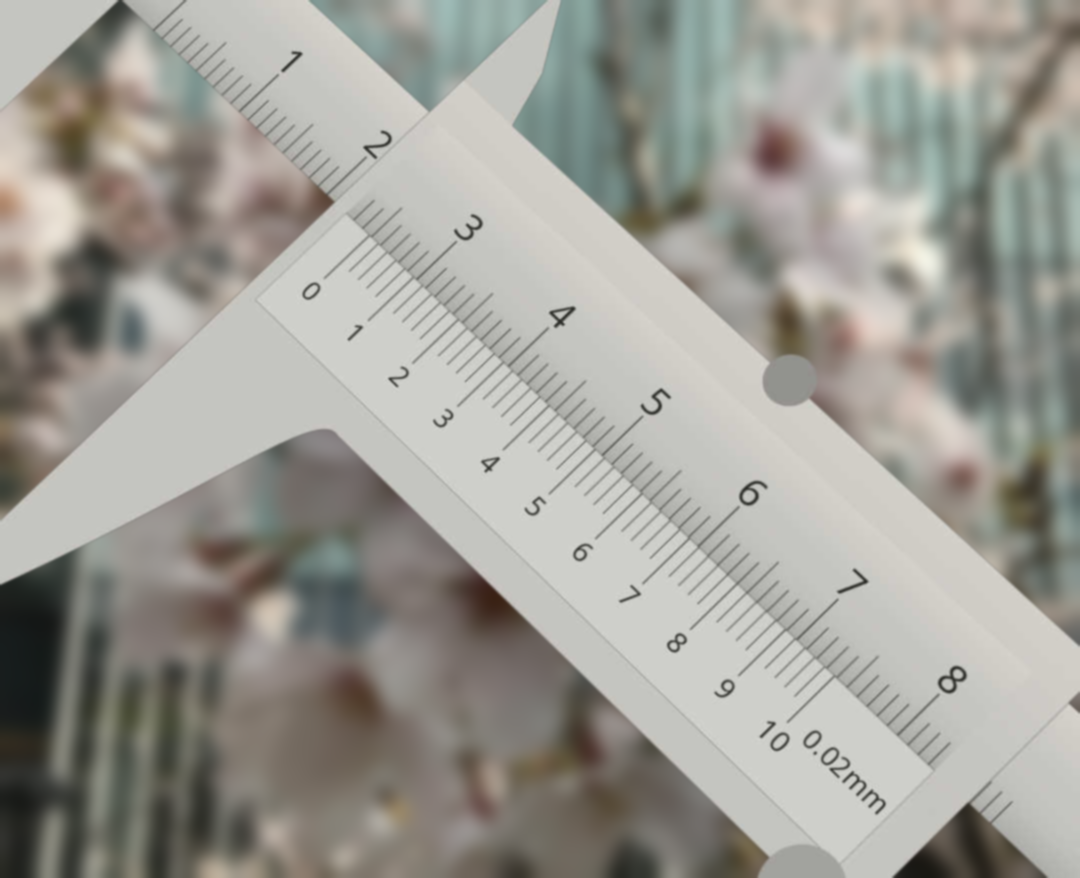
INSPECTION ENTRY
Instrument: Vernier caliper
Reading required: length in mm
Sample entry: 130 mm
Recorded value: 24.8 mm
